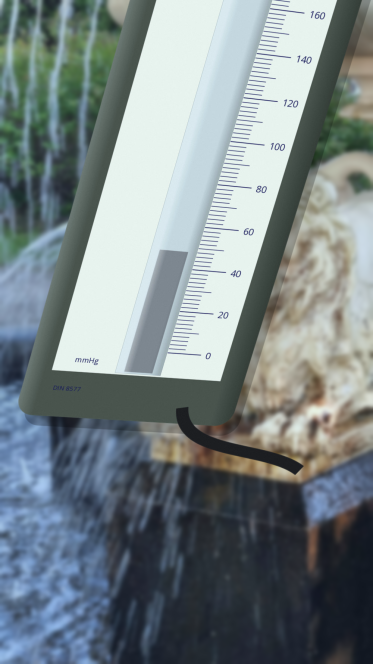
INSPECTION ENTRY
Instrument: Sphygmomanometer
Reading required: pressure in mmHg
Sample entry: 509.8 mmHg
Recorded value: 48 mmHg
